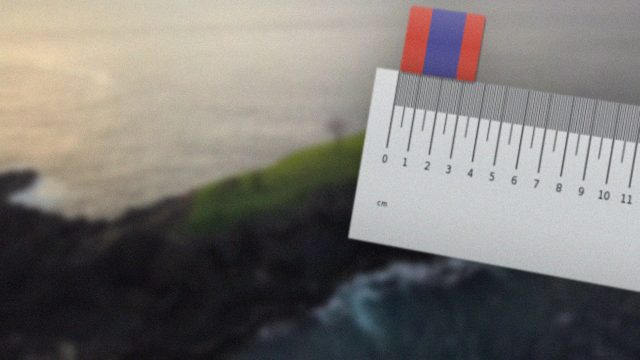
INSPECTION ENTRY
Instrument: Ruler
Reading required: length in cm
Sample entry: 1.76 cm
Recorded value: 3.5 cm
